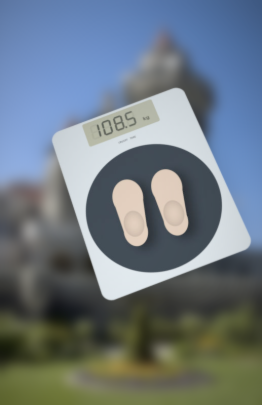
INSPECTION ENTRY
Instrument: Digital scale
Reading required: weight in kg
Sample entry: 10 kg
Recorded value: 108.5 kg
